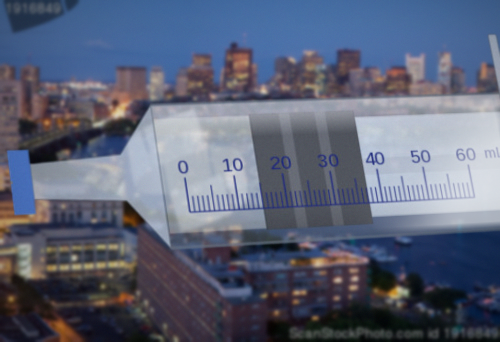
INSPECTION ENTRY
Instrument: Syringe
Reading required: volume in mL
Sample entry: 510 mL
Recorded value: 15 mL
